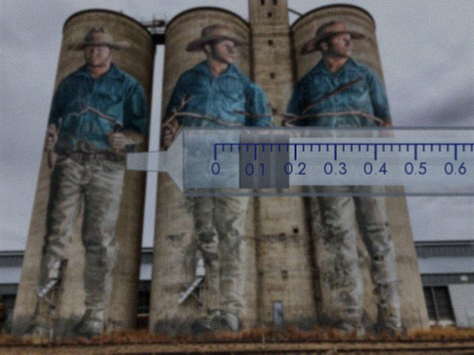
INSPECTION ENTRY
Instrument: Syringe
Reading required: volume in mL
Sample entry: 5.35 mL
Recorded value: 0.06 mL
